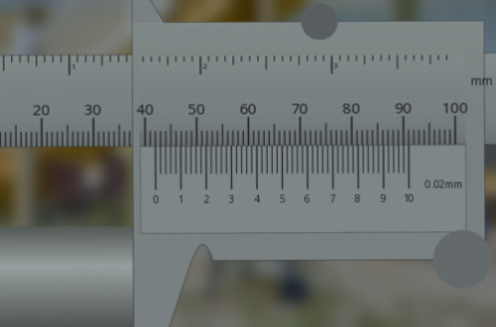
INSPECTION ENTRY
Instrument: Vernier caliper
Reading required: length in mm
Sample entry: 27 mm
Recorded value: 42.0 mm
